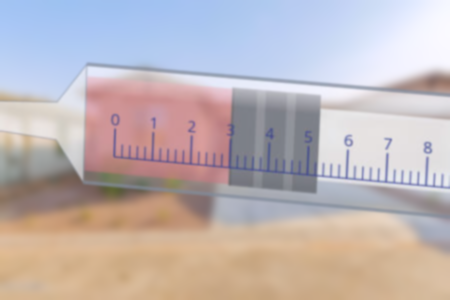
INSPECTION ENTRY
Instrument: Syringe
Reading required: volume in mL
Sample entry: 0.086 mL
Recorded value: 3 mL
